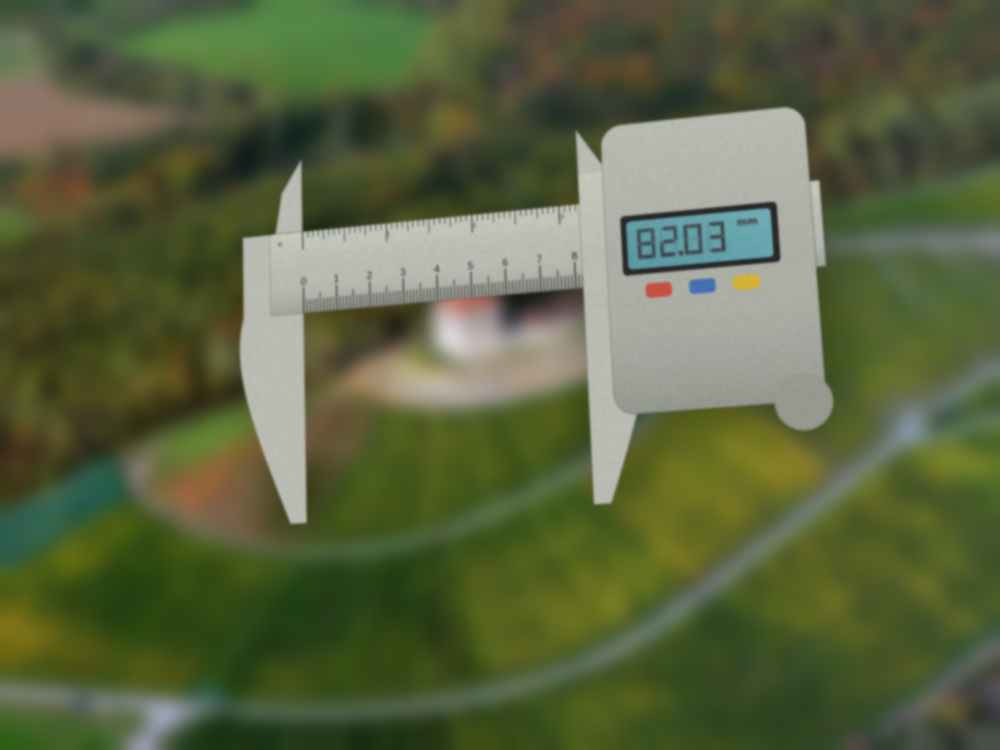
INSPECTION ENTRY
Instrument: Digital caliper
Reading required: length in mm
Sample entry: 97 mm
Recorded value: 82.03 mm
